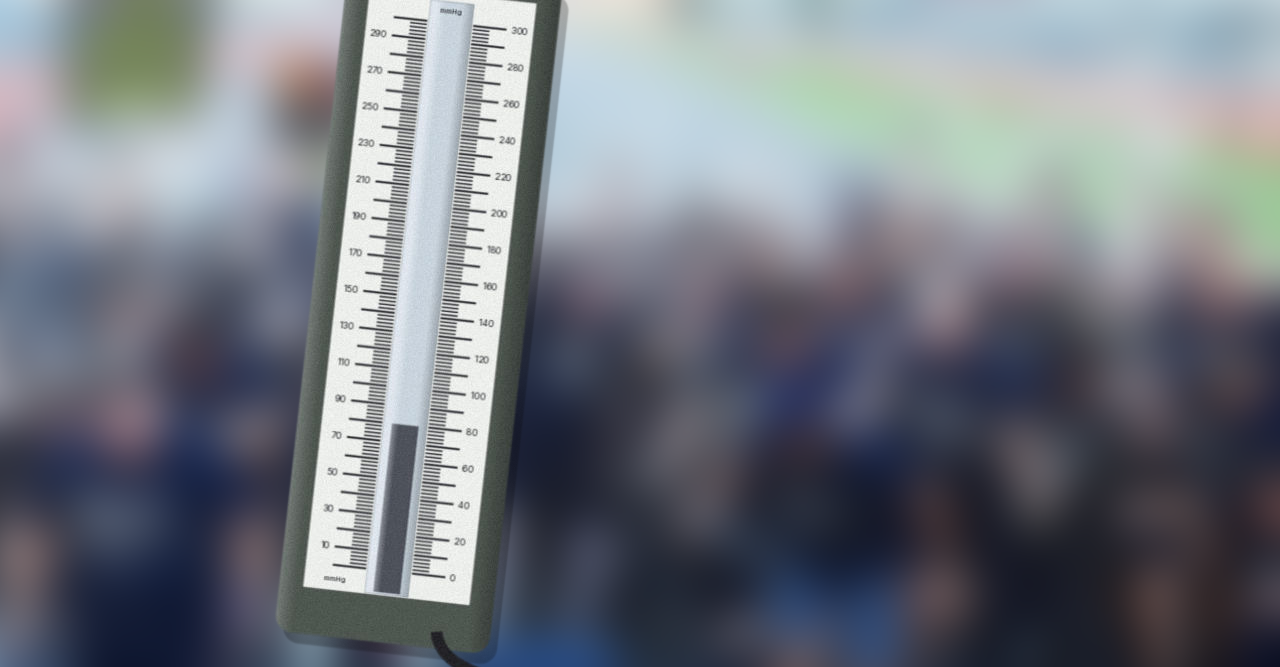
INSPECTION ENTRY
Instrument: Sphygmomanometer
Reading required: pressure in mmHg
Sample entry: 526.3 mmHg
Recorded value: 80 mmHg
